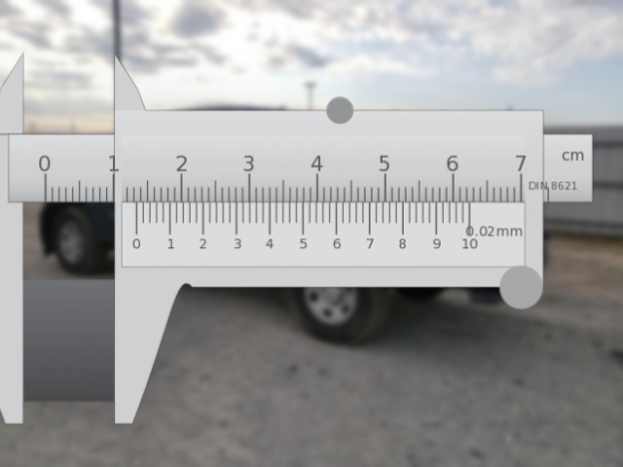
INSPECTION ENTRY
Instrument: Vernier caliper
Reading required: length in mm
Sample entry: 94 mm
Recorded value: 13.4 mm
